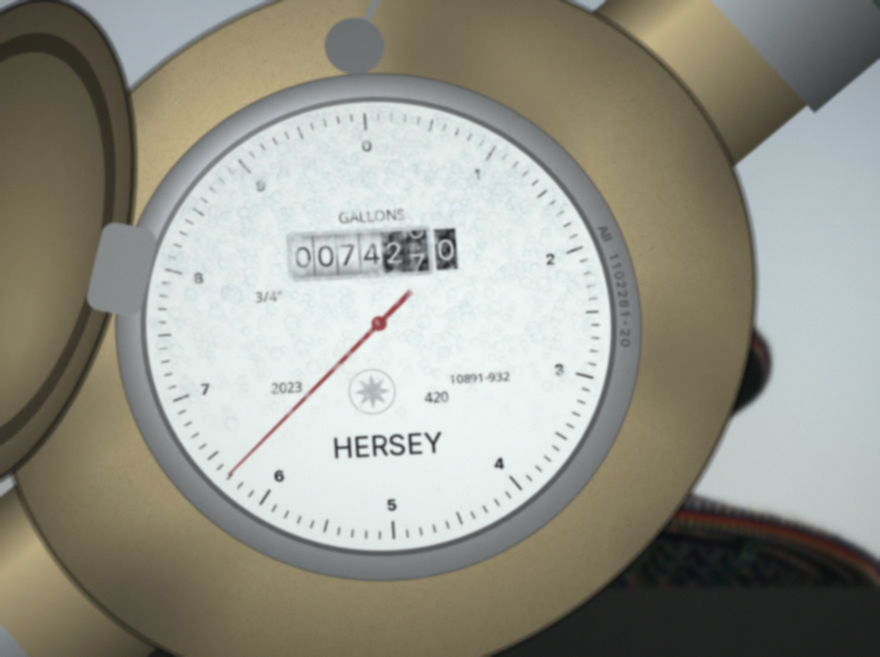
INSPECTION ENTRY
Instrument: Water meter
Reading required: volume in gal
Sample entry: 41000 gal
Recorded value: 74266.3 gal
